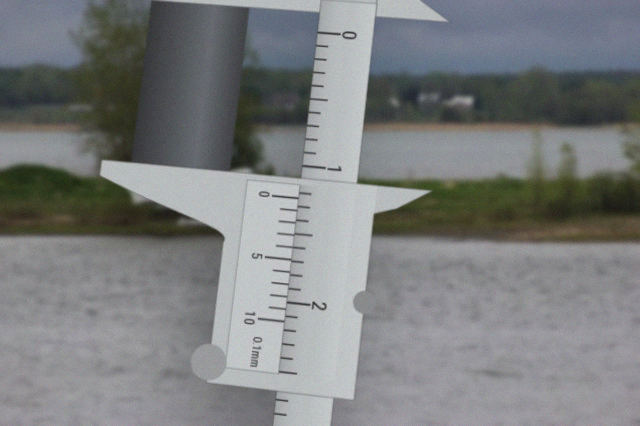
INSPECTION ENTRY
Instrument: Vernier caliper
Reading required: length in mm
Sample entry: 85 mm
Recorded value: 12.4 mm
